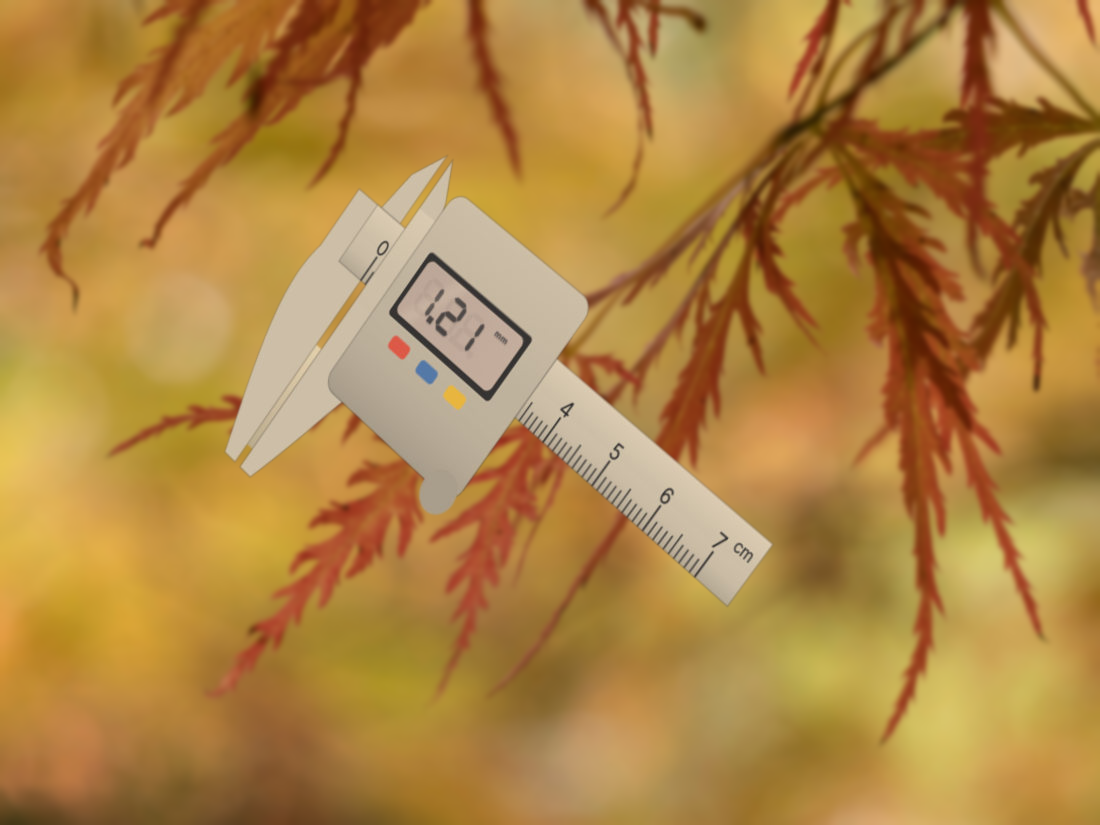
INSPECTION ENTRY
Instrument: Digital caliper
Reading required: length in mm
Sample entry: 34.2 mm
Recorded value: 1.21 mm
